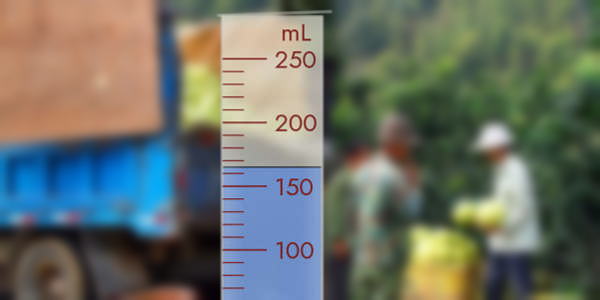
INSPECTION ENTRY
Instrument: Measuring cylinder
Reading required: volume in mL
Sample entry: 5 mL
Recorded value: 165 mL
